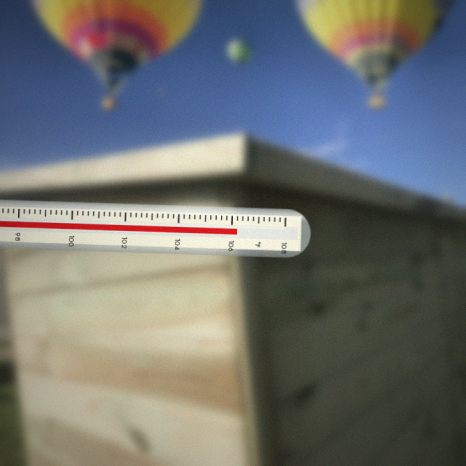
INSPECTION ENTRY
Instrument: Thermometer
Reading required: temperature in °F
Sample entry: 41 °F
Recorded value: 106.2 °F
